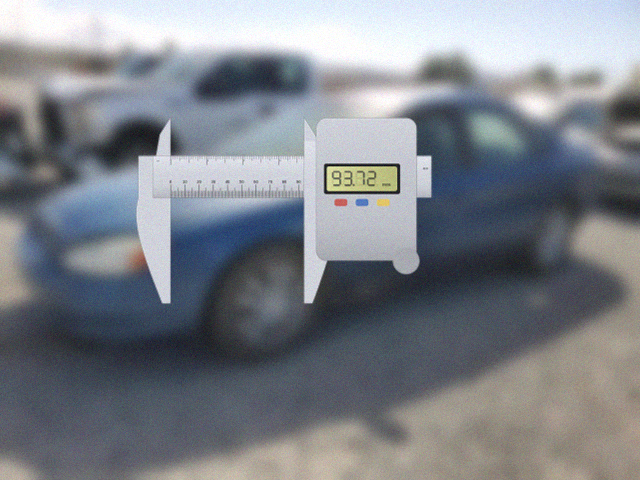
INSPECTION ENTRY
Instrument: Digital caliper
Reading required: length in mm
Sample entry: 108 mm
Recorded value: 93.72 mm
